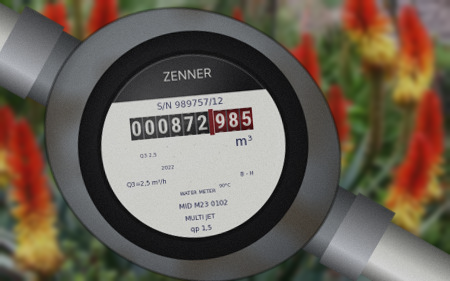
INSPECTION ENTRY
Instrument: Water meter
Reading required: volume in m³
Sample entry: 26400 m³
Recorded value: 872.985 m³
